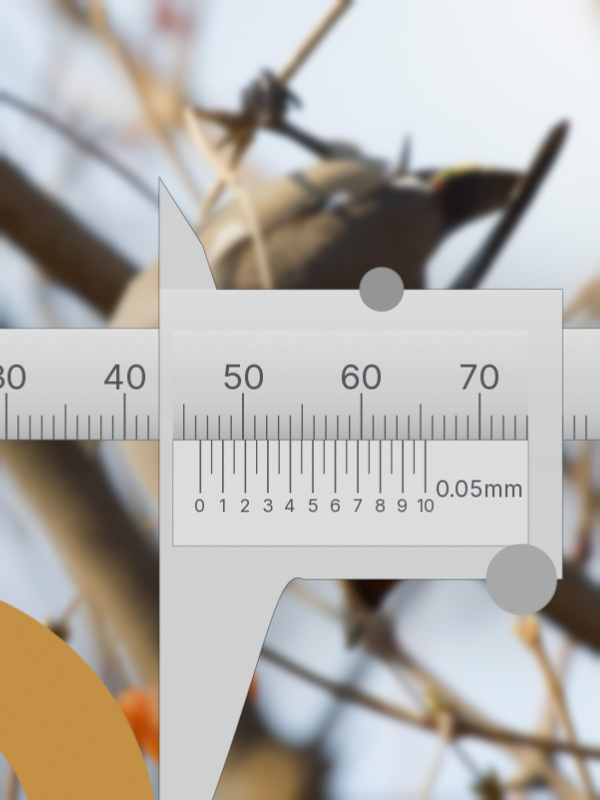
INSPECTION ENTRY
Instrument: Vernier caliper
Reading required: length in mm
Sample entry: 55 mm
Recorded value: 46.4 mm
